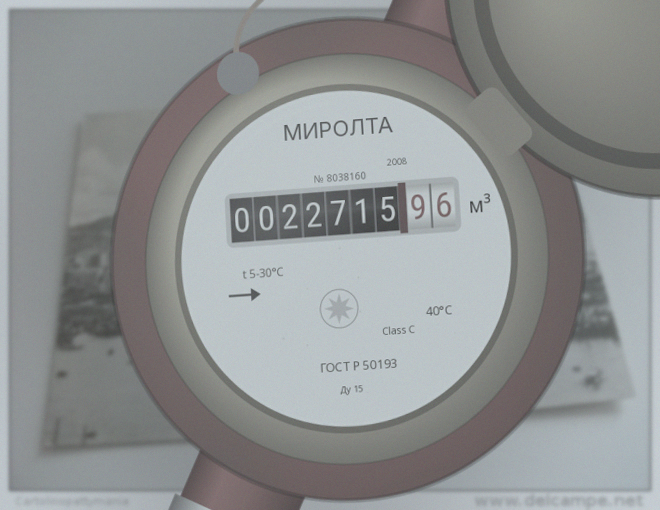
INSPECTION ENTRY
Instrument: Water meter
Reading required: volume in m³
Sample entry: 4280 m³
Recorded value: 22715.96 m³
